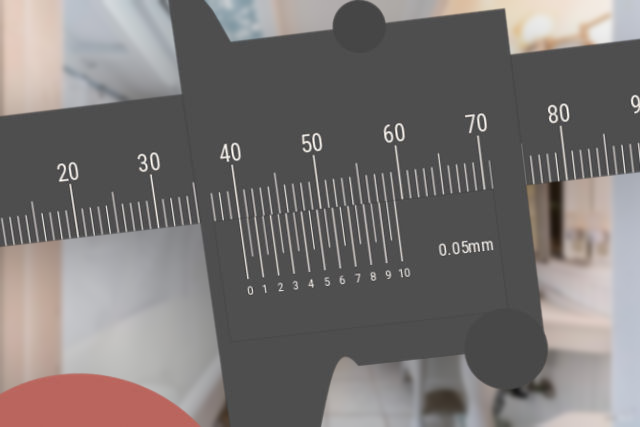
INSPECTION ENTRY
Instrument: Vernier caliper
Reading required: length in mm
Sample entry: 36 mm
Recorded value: 40.0 mm
